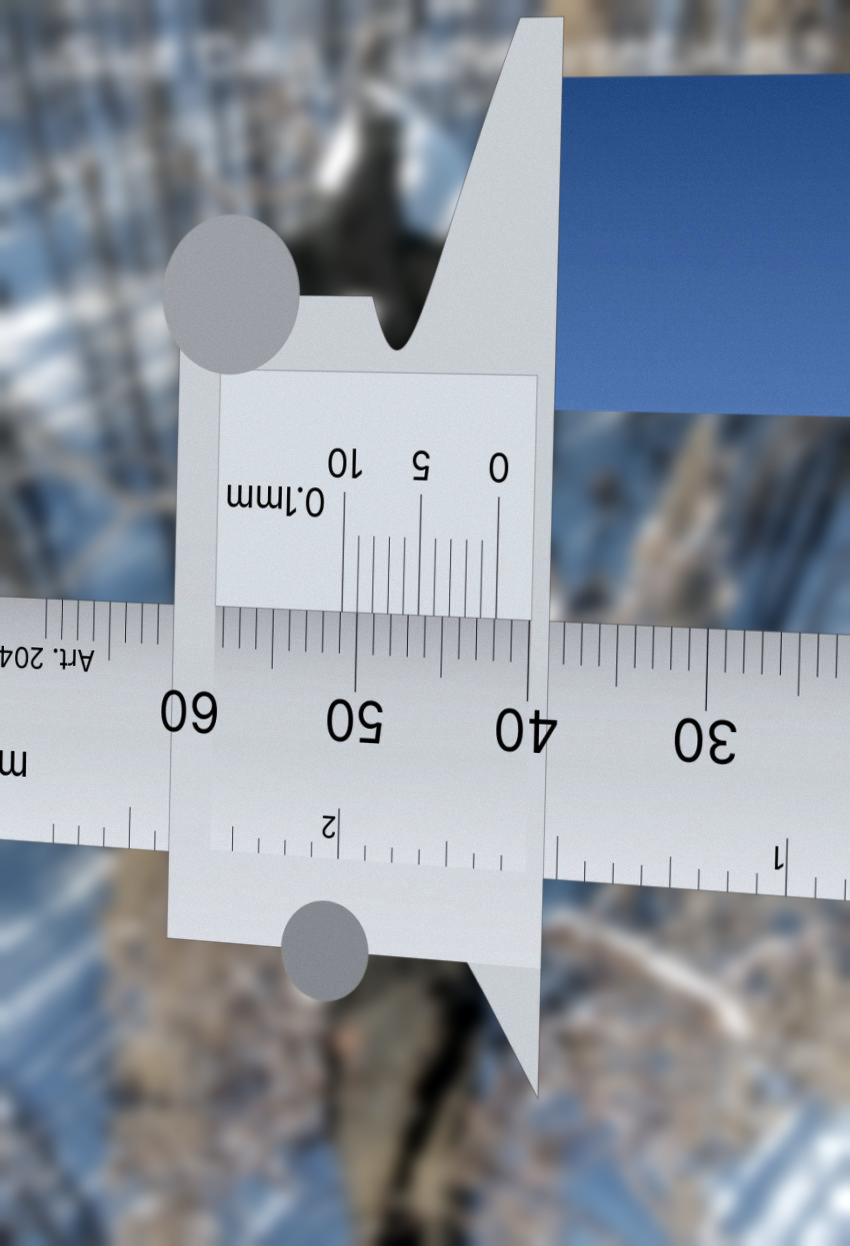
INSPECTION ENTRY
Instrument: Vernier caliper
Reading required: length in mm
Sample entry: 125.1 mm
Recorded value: 41.9 mm
